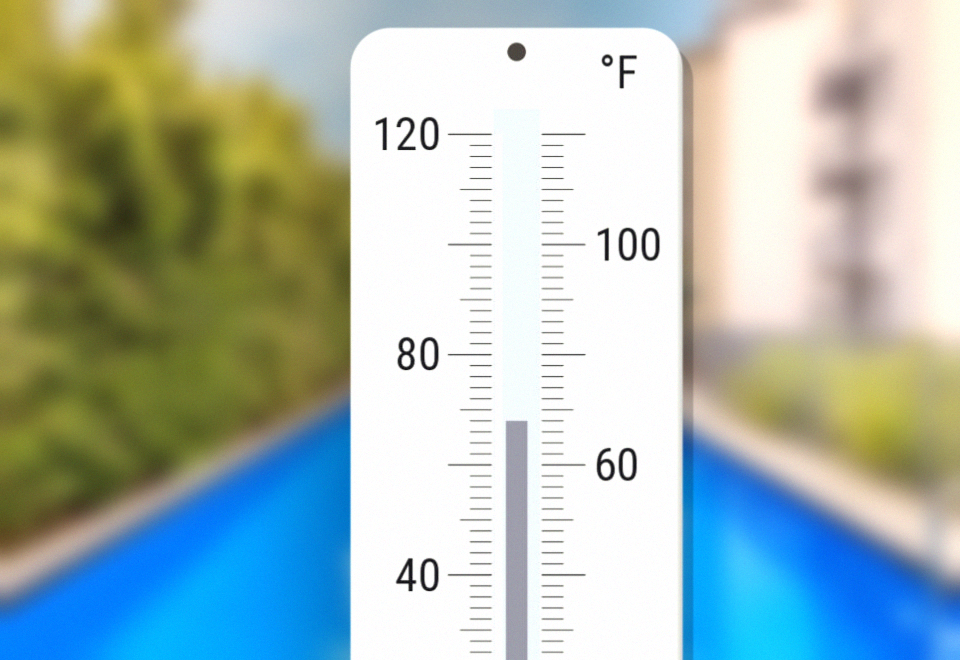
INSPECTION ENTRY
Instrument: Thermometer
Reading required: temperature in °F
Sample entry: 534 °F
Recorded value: 68 °F
